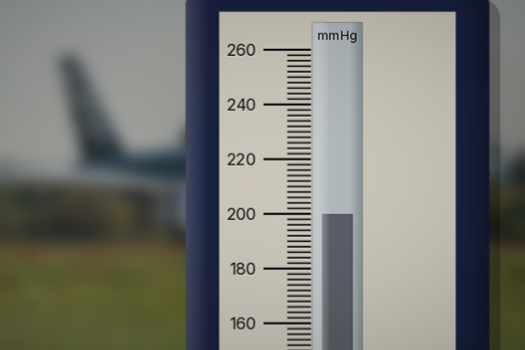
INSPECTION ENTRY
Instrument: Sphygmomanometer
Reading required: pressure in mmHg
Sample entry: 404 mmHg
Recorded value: 200 mmHg
